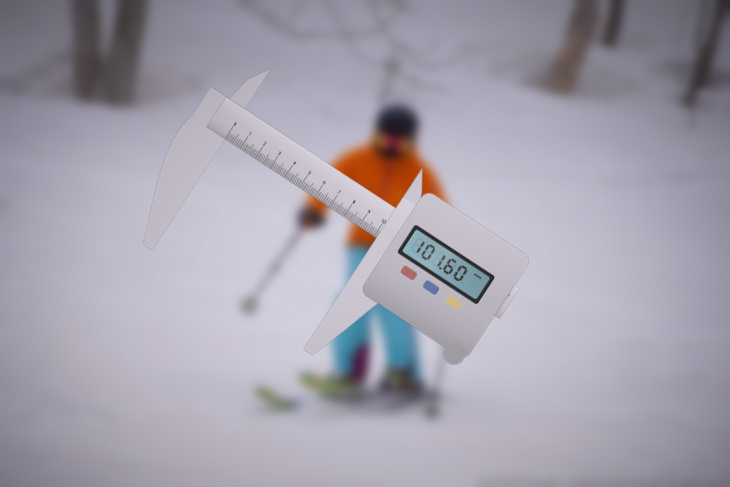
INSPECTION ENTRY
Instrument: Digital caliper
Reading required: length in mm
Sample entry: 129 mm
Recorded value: 101.60 mm
